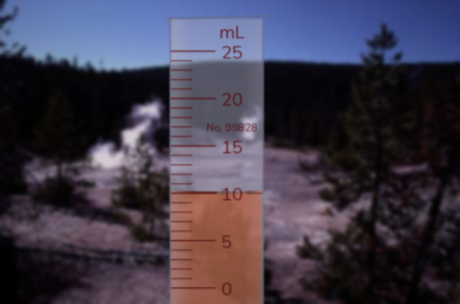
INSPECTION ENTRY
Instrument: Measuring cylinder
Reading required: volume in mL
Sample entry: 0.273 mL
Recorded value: 10 mL
